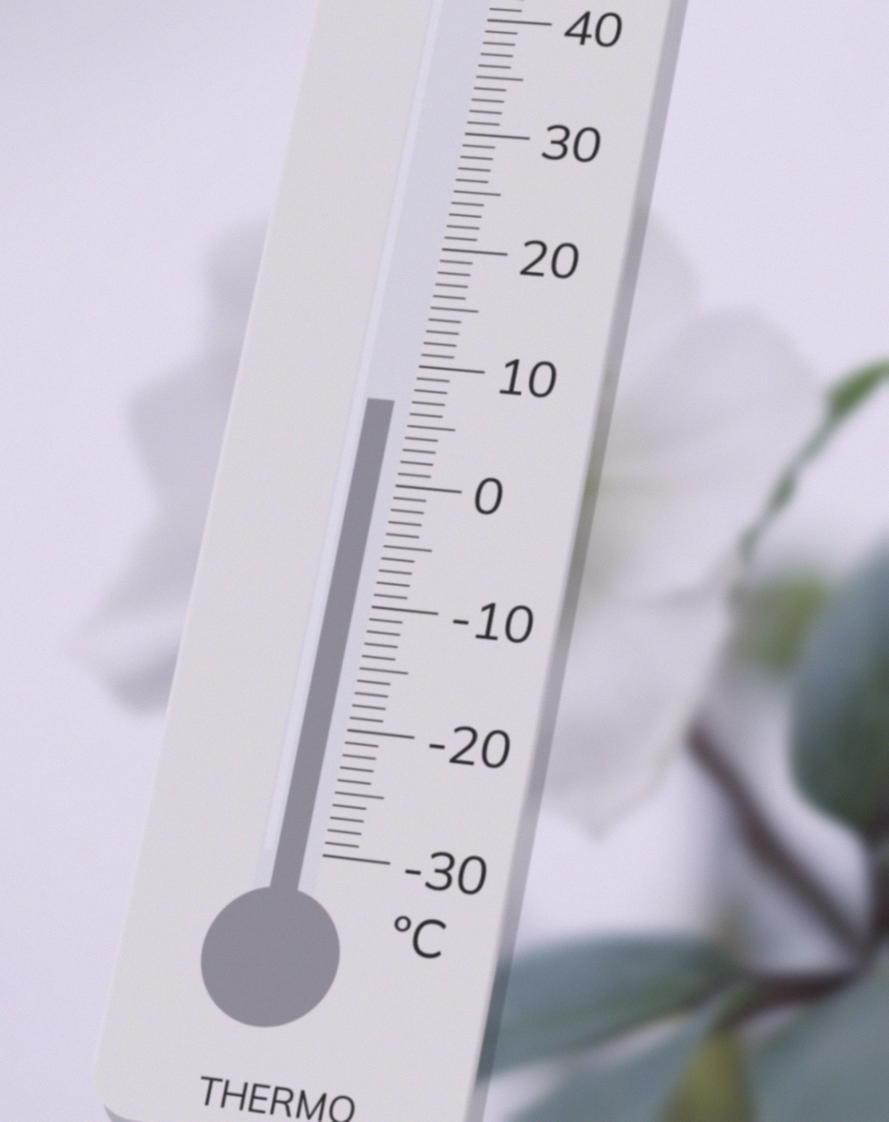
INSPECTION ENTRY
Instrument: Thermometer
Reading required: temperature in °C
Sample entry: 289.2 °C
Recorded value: 7 °C
